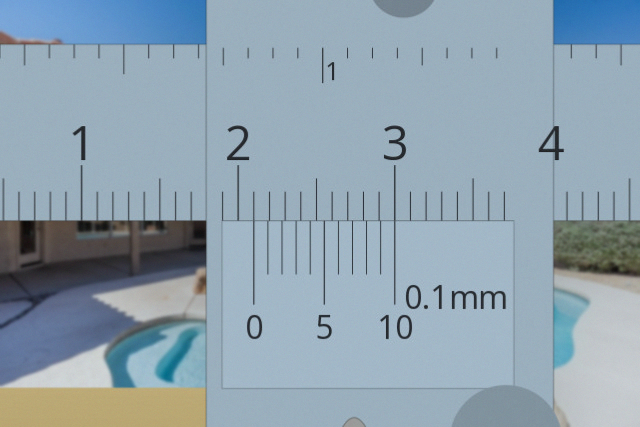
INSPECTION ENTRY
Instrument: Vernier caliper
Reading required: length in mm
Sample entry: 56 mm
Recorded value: 21.0 mm
